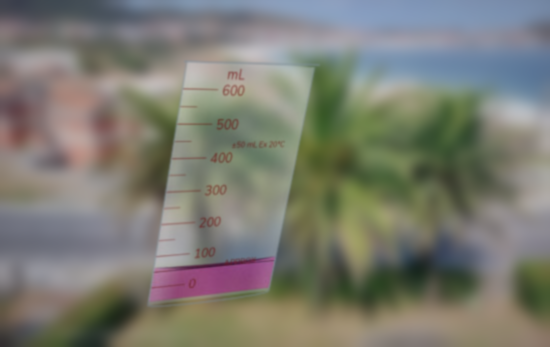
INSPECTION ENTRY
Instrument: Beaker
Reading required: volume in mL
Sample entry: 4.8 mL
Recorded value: 50 mL
